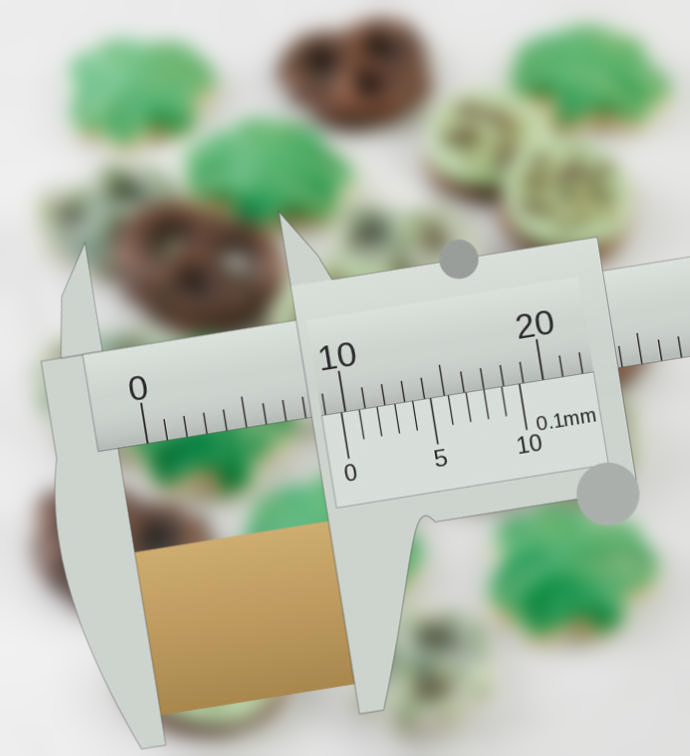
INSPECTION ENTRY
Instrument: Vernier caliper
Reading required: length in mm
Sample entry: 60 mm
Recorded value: 9.8 mm
